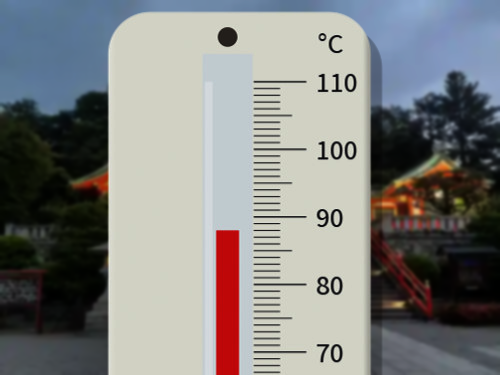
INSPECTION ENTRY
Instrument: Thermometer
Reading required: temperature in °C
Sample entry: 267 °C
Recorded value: 88 °C
